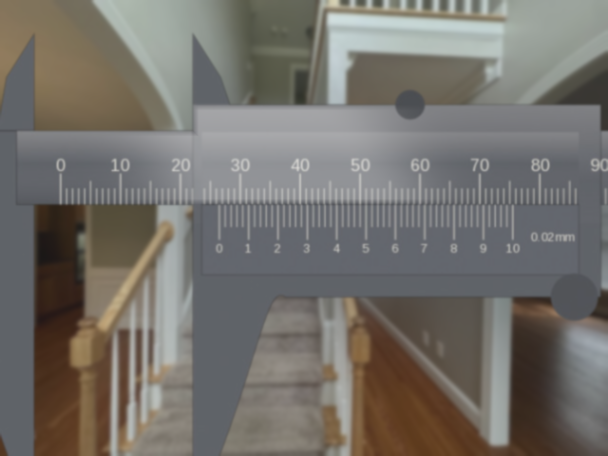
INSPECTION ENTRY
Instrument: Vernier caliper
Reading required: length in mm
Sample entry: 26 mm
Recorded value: 26.5 mm
